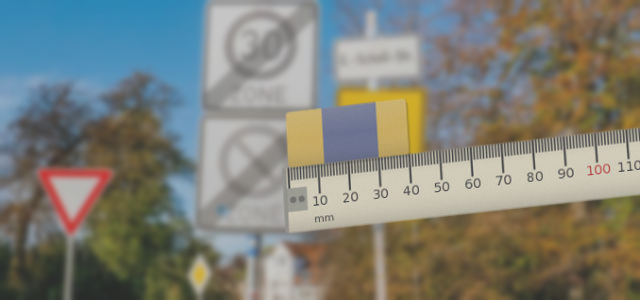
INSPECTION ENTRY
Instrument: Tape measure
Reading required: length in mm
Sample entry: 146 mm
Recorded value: 40 mm
